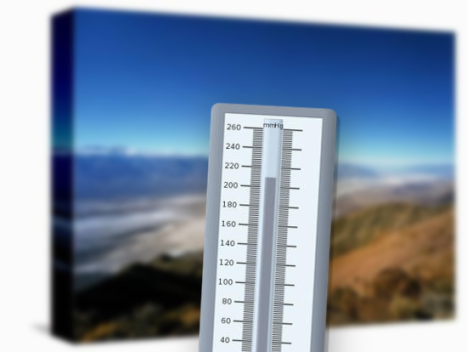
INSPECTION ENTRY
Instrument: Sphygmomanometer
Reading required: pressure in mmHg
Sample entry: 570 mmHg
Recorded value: 210 mmHg
